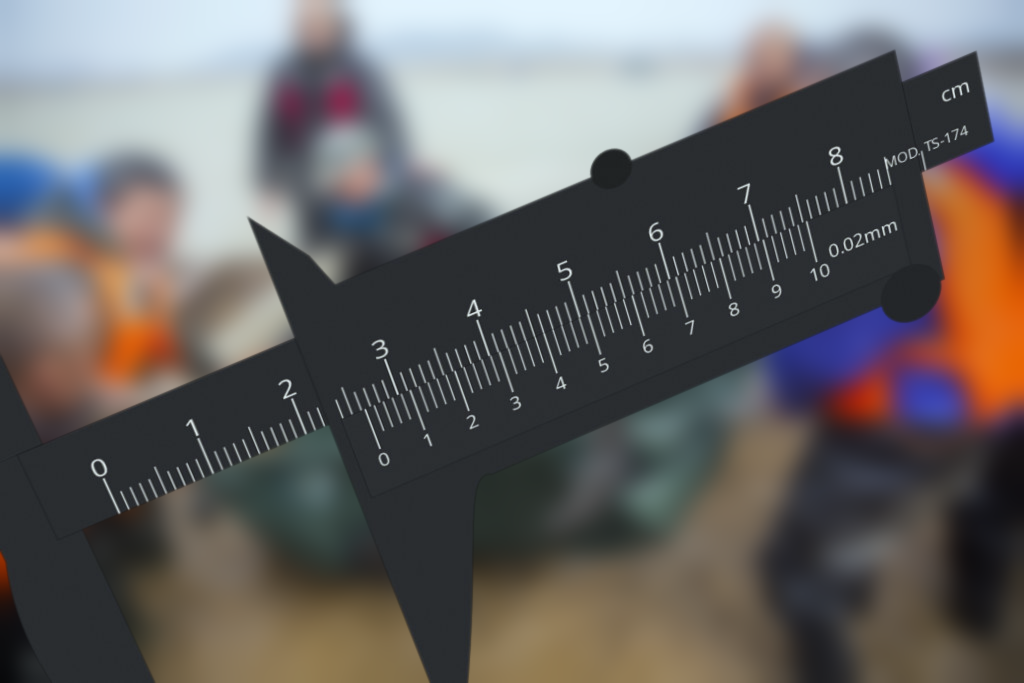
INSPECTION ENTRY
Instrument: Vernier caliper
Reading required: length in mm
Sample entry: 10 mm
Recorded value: 26.4 mm
